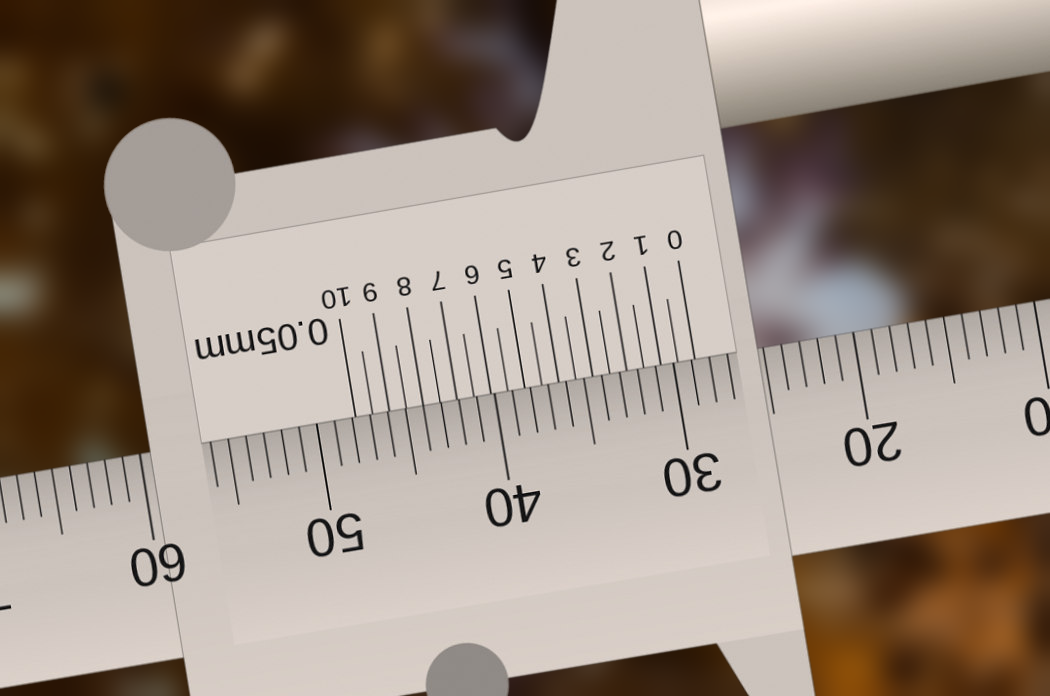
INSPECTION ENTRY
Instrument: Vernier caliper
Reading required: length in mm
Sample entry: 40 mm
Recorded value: 28.8 mm
